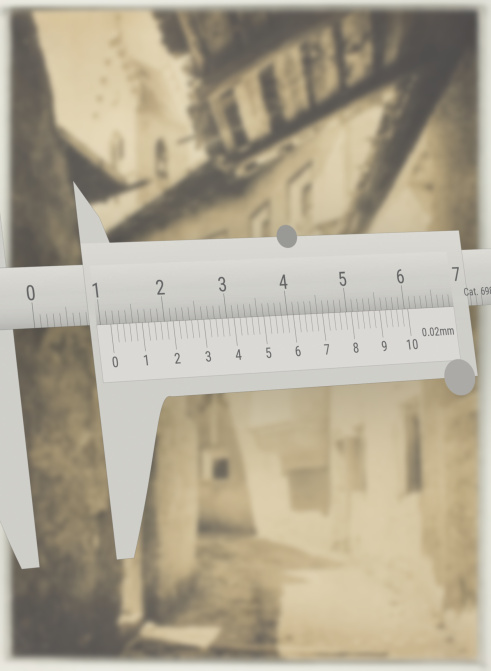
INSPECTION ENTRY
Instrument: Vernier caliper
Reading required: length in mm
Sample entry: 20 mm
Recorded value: 11.6 mm
